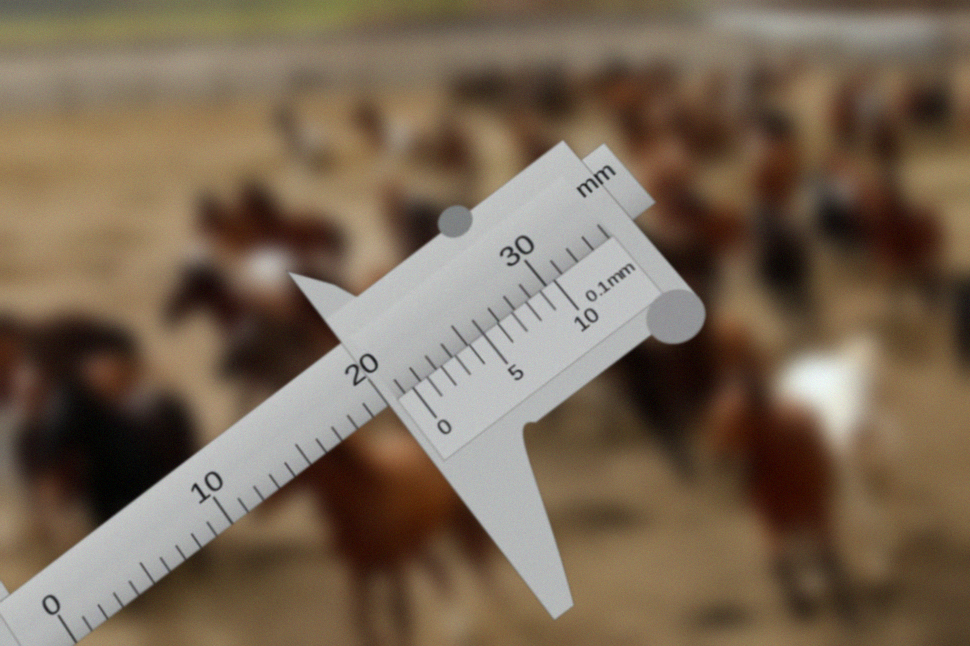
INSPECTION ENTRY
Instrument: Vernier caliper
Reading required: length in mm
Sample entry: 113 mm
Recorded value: 21.5 mm
